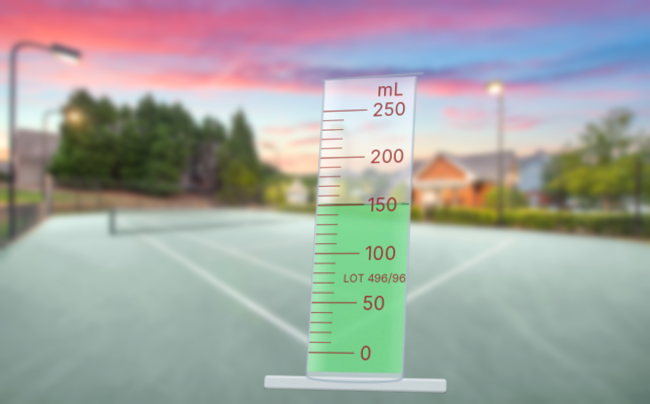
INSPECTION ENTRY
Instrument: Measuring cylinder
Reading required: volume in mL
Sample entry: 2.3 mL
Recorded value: 150 mL
